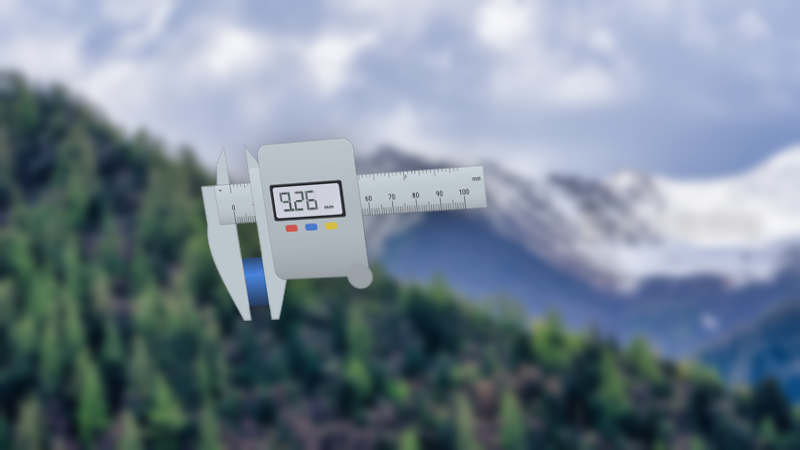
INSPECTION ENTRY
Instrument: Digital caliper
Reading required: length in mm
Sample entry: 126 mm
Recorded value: 9.26 mm
